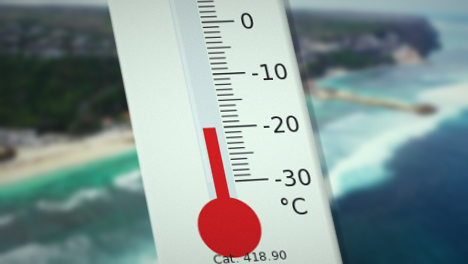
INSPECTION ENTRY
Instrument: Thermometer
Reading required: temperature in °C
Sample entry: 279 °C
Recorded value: -20 °C
